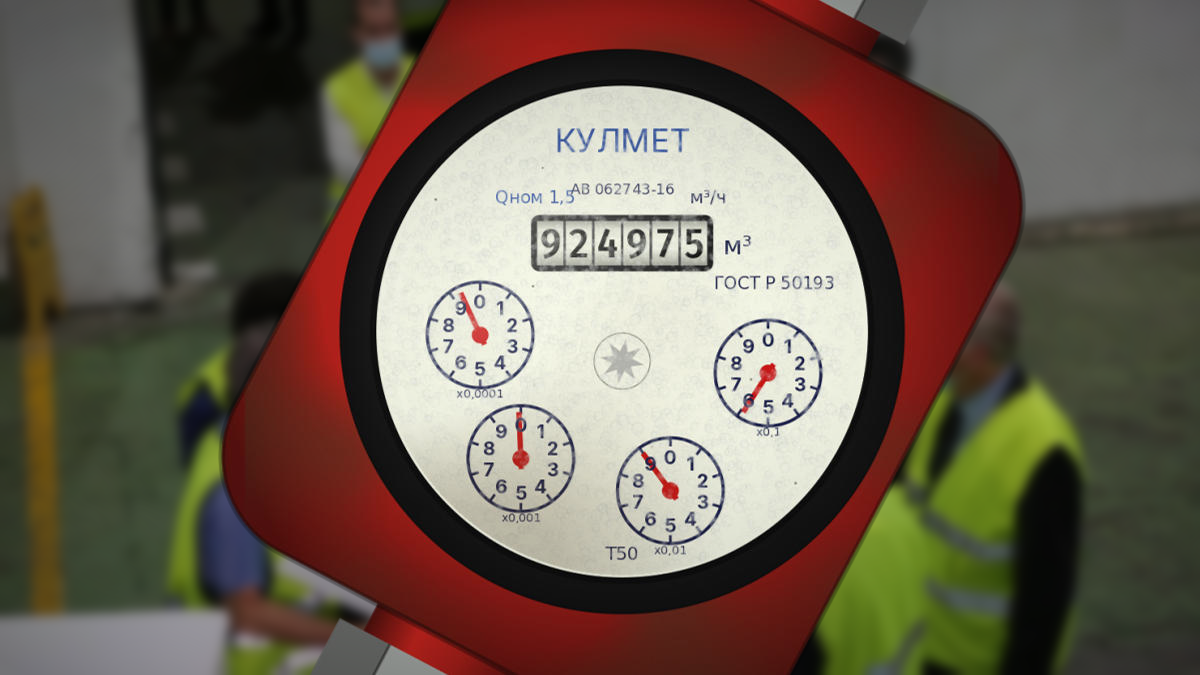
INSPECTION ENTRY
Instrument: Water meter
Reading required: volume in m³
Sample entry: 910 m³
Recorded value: 924975.5899 m³
